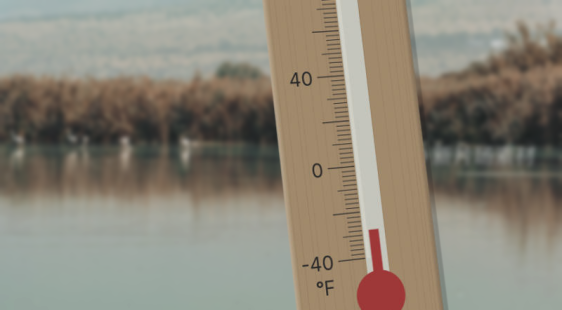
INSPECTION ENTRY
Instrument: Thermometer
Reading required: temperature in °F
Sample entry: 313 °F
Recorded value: -28 °F
